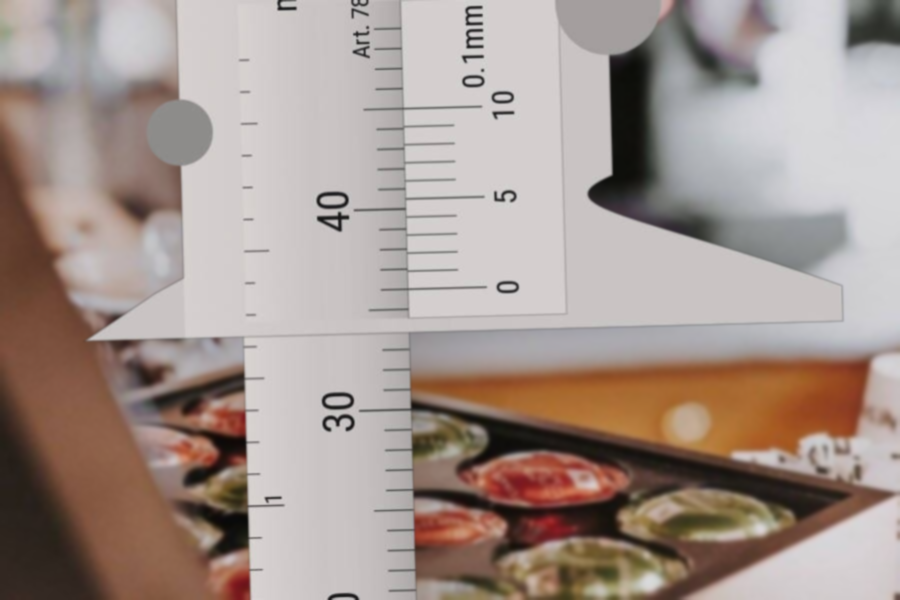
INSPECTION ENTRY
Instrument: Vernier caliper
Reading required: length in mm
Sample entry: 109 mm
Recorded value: 36.0 mm
